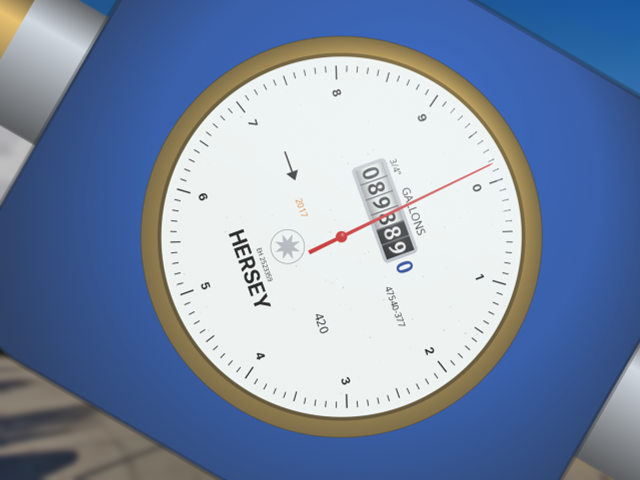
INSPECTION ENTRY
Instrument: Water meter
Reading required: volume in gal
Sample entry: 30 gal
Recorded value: 898889.8 gal
